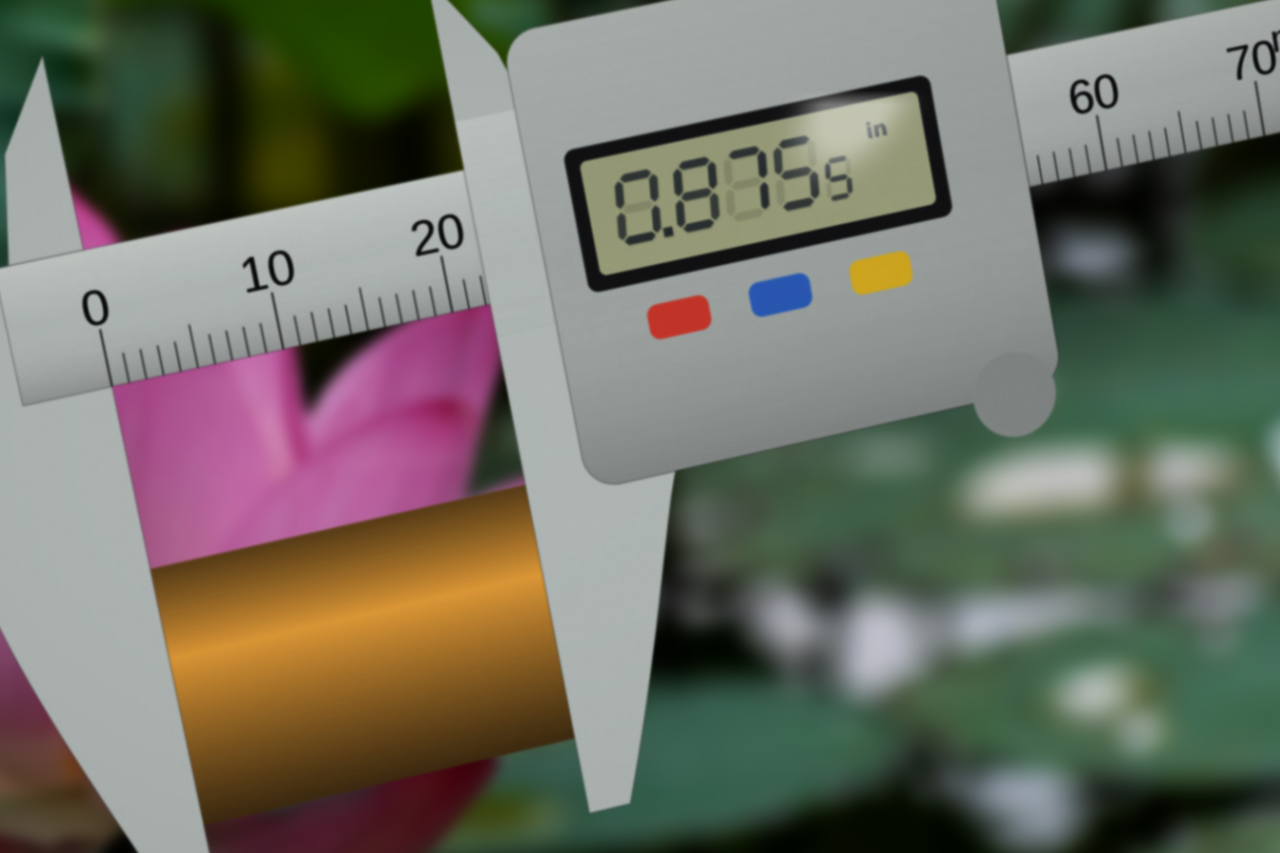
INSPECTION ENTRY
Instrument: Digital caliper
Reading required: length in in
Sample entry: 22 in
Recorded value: 0.8755 in
